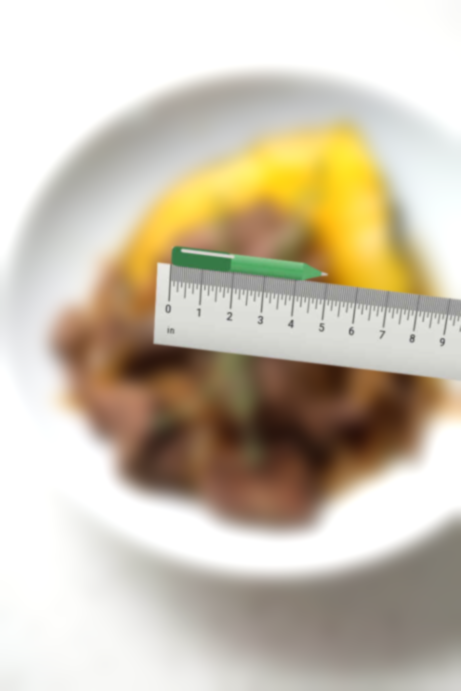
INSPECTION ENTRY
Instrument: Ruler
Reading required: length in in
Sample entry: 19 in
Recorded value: 5 in
